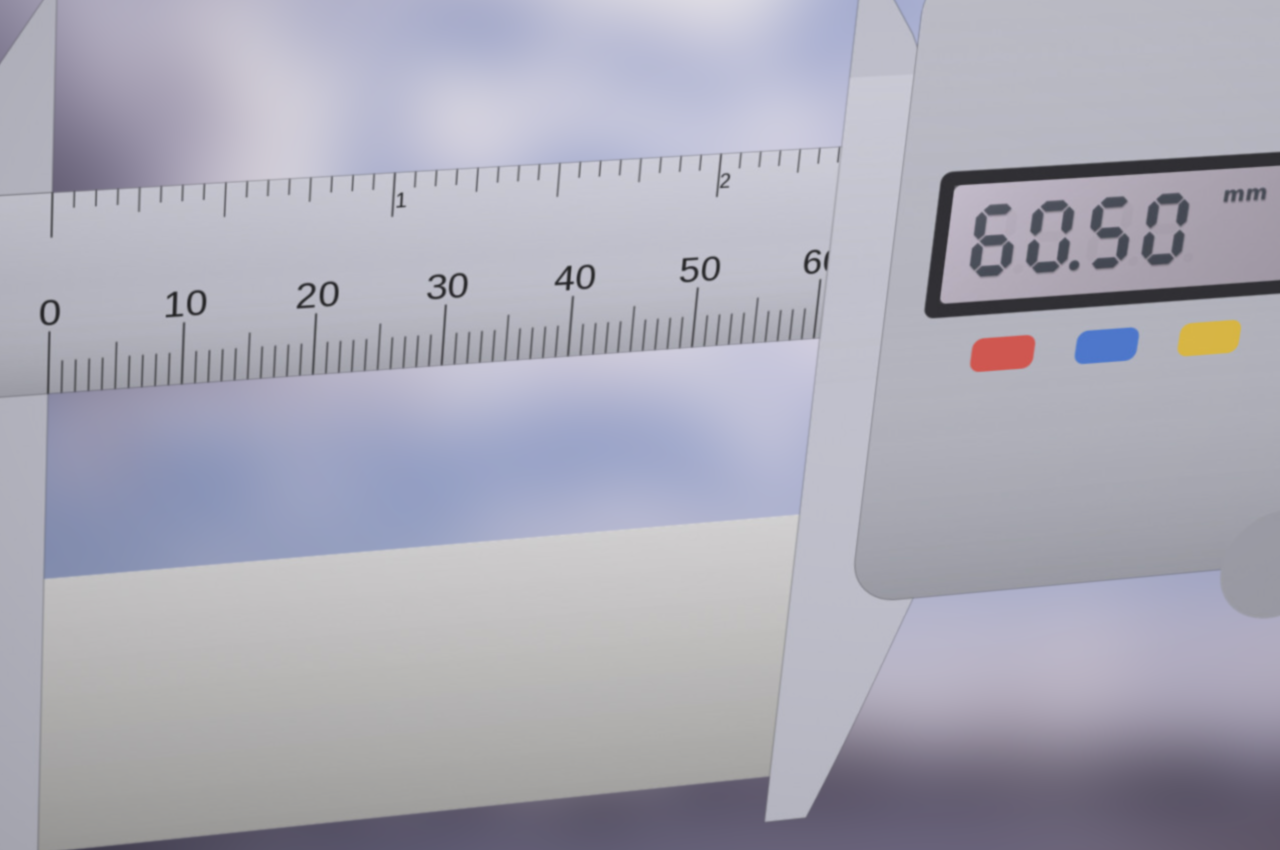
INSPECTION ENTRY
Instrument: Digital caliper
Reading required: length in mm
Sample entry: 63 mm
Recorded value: 60.50 mm
